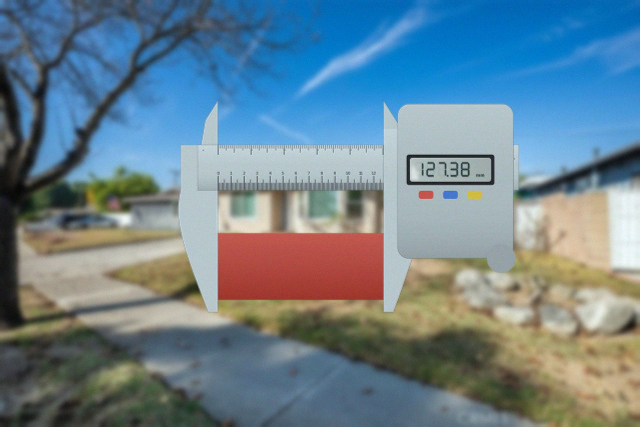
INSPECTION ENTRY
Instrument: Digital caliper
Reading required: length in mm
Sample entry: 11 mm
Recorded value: 127.38 mm
